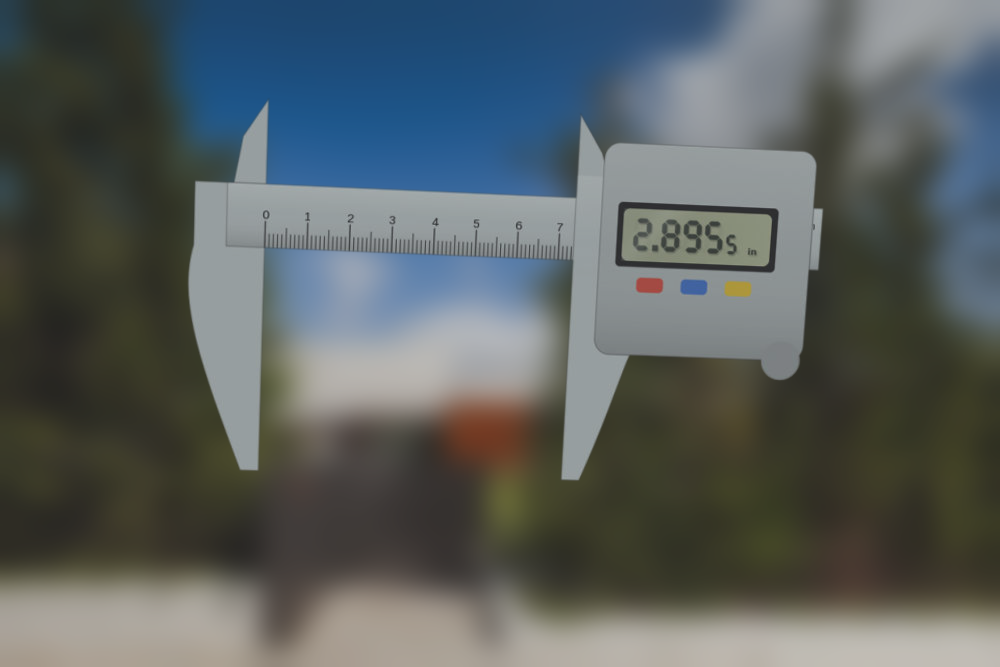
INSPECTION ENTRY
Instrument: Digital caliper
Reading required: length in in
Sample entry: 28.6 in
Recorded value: 2.8955 in
